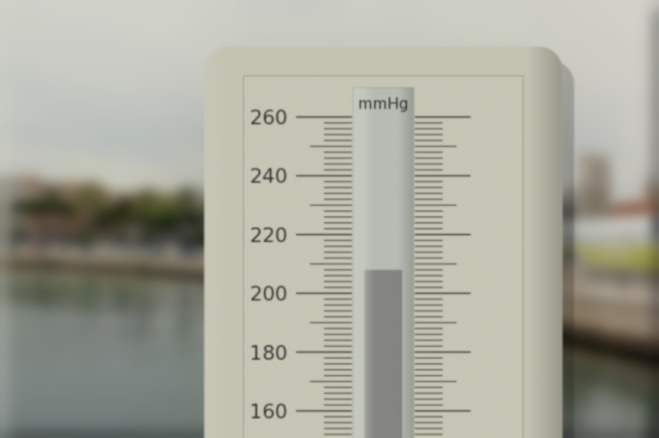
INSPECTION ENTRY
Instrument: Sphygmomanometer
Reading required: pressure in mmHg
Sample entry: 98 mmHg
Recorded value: 208 mmHg
